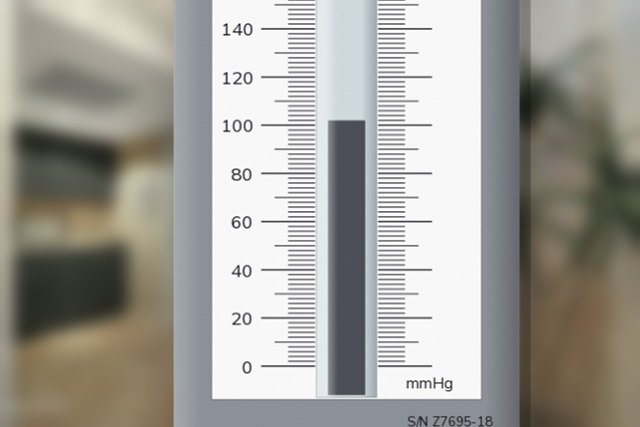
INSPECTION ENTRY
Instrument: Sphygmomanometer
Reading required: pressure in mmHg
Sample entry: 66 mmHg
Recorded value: 102 mmHg
